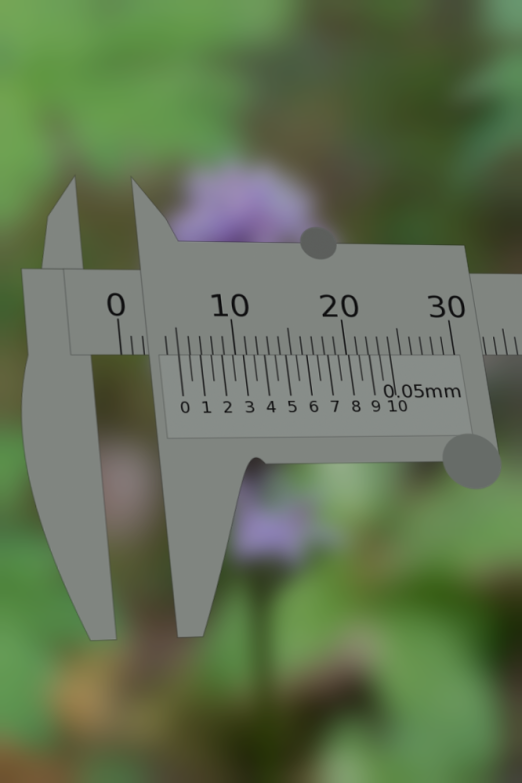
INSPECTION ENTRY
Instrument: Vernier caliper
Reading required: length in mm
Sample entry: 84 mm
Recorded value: 5.0 mm
